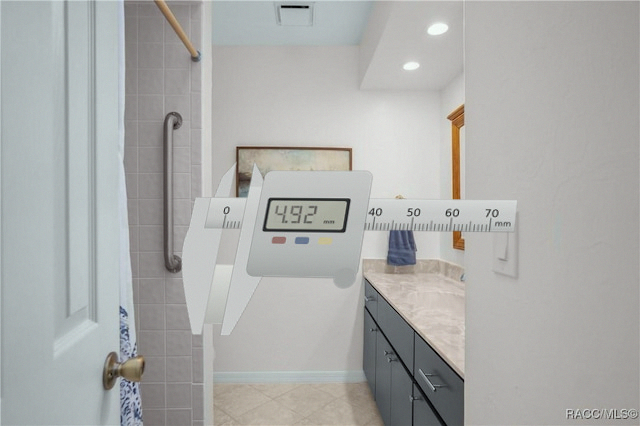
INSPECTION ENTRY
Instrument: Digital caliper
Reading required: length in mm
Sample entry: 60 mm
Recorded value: 4.92 mm
